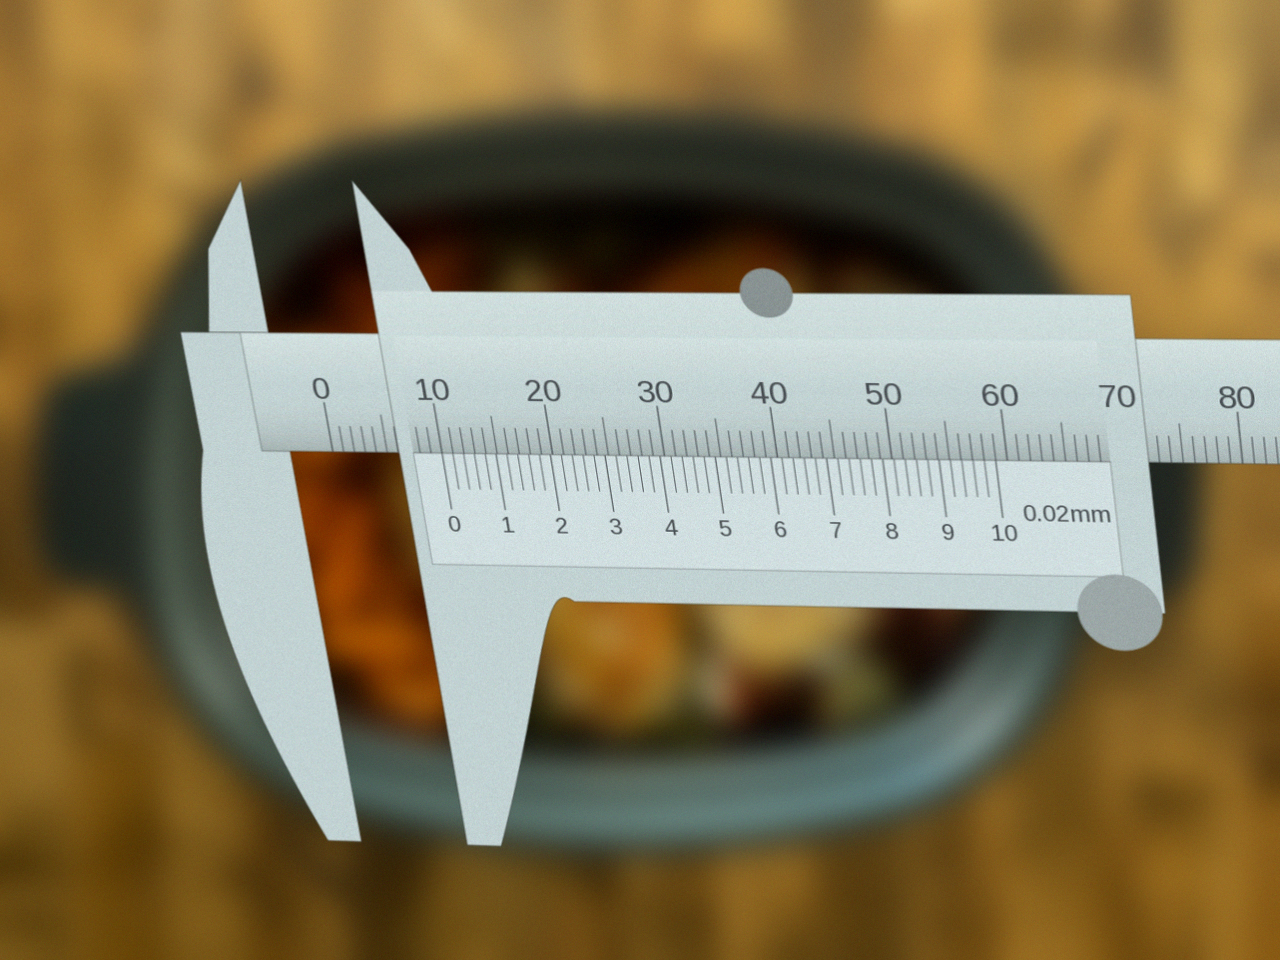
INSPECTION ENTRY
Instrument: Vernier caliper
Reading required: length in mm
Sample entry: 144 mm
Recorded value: 10.0 mm
